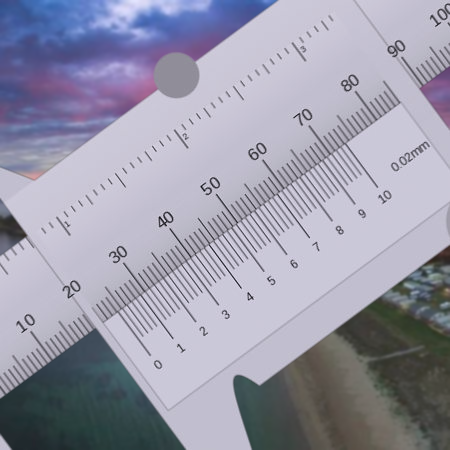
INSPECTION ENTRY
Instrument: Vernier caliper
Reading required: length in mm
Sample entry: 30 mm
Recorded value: 24.2 mm
